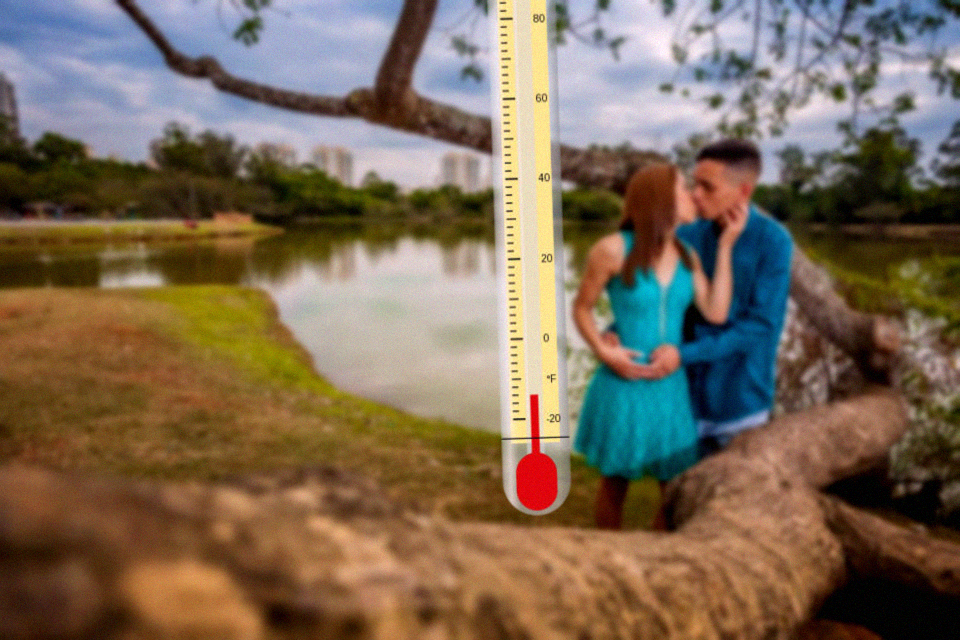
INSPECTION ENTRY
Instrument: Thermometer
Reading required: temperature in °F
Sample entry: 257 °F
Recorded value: -14 °F
